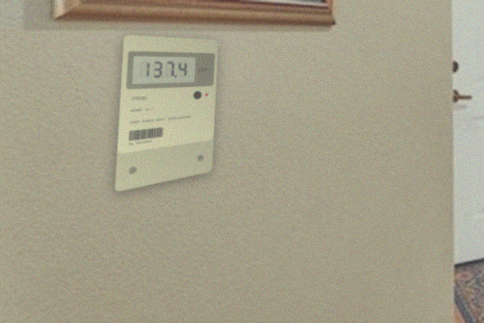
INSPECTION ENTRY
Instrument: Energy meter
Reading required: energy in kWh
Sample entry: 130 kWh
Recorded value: 137.4 kWh
